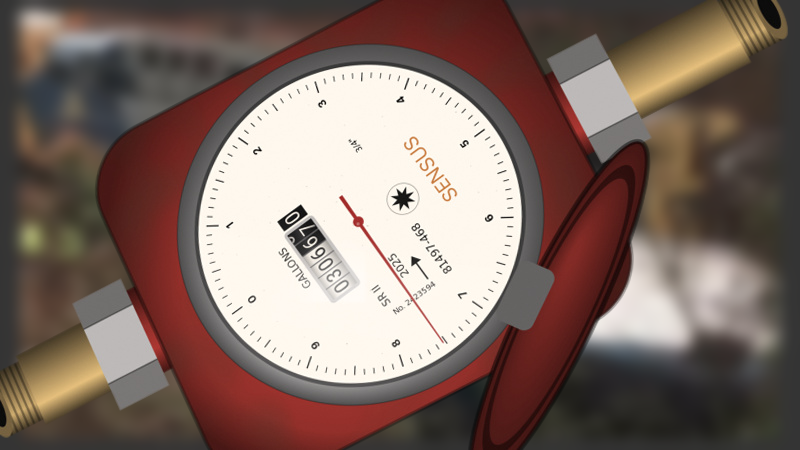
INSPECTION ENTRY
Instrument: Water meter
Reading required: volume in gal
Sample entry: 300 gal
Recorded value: 306667.5 gal
